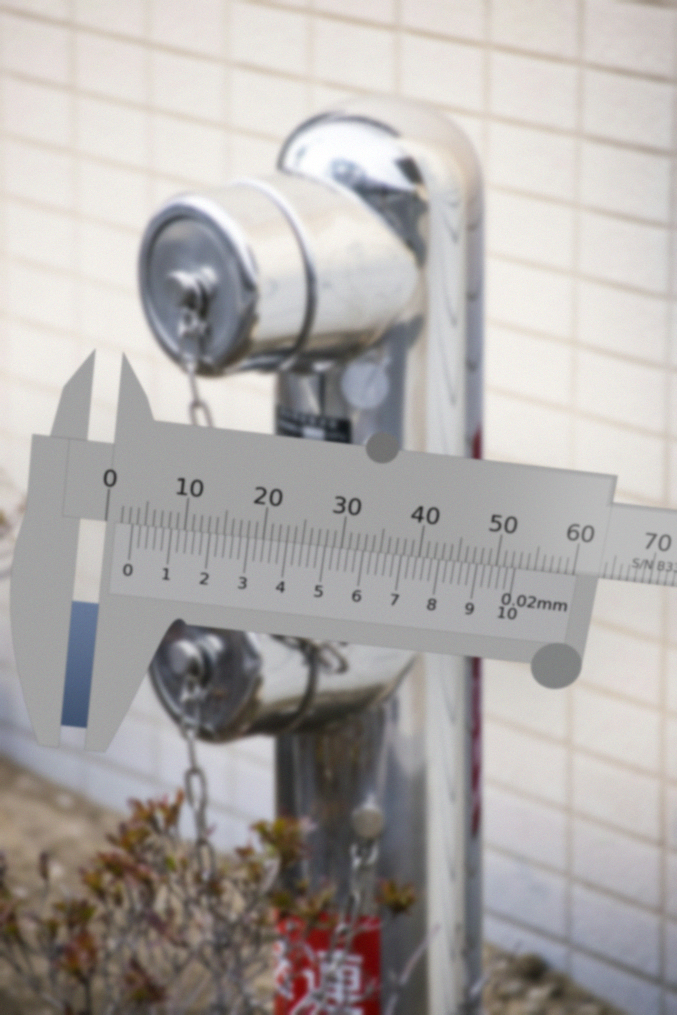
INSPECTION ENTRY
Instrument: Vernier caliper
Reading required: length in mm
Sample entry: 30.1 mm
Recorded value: 3.4 mm
